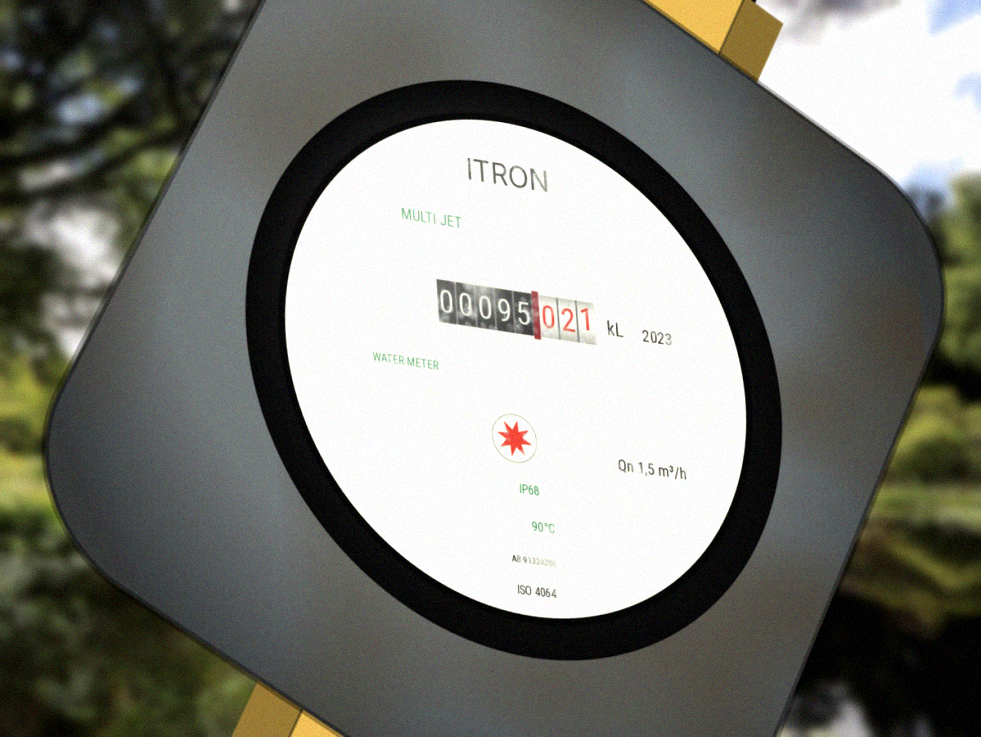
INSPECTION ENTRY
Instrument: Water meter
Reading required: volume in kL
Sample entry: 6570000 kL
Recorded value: 95.021 kL
